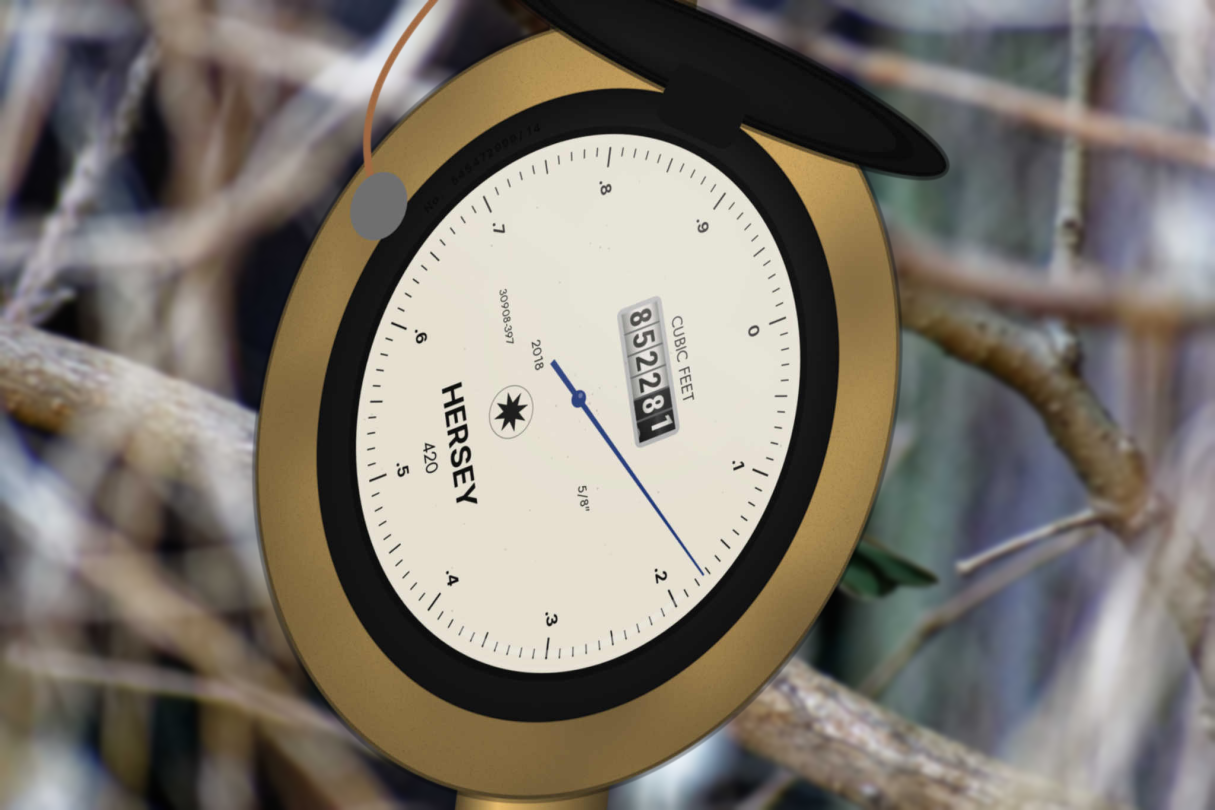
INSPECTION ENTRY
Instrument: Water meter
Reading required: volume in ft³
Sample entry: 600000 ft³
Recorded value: 852281.17 ft³
